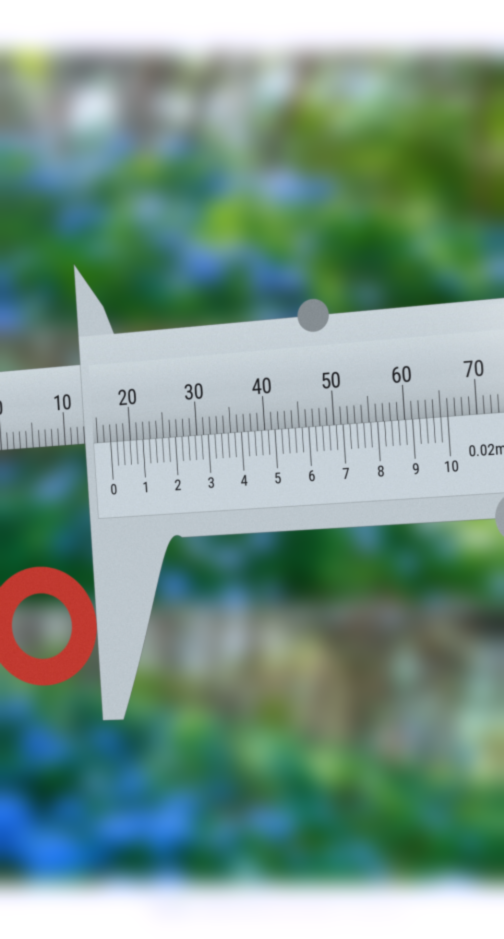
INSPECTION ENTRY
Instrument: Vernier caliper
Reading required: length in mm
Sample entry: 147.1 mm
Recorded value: 17.0 mm
